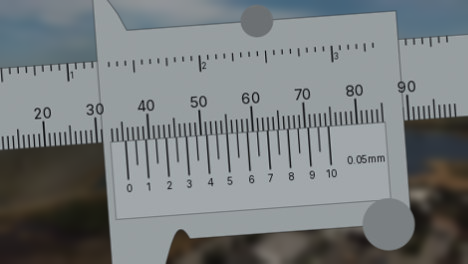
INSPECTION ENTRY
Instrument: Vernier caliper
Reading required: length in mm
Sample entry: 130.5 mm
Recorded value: 35.5 mm
